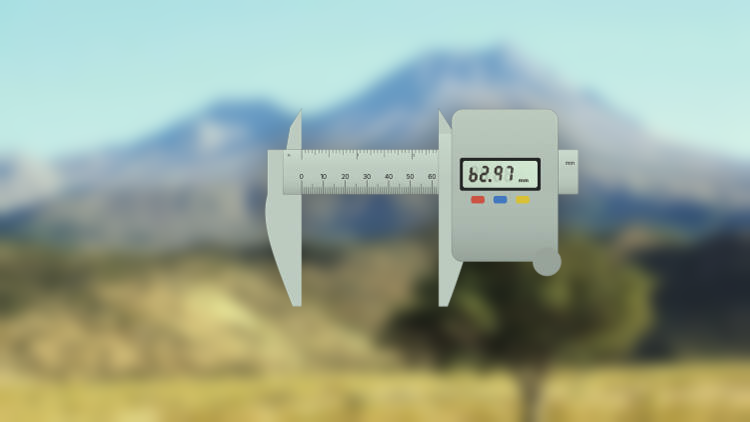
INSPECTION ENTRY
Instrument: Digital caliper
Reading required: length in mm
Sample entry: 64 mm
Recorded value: 62.97 mm
